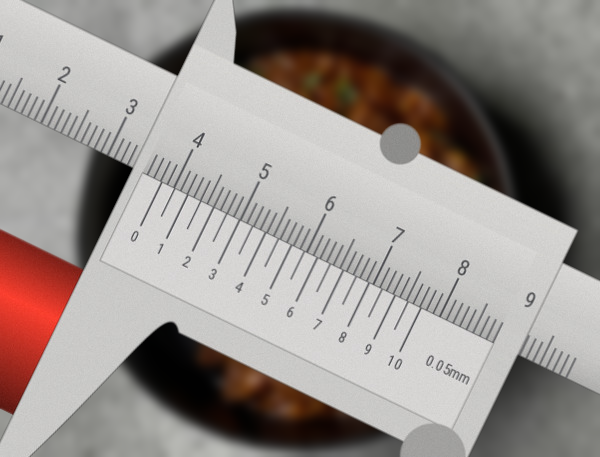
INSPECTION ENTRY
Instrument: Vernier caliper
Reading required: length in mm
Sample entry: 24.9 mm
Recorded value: 38.2 mm
